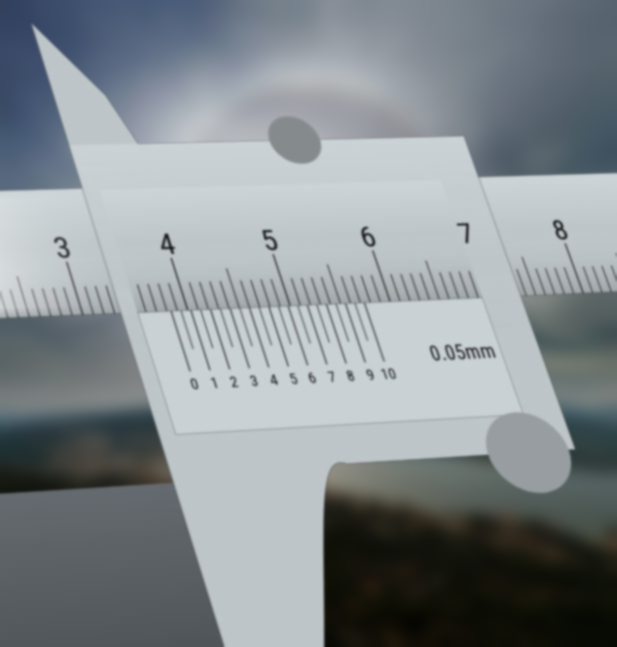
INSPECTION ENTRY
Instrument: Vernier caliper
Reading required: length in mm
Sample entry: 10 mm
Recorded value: 38.4 mm
